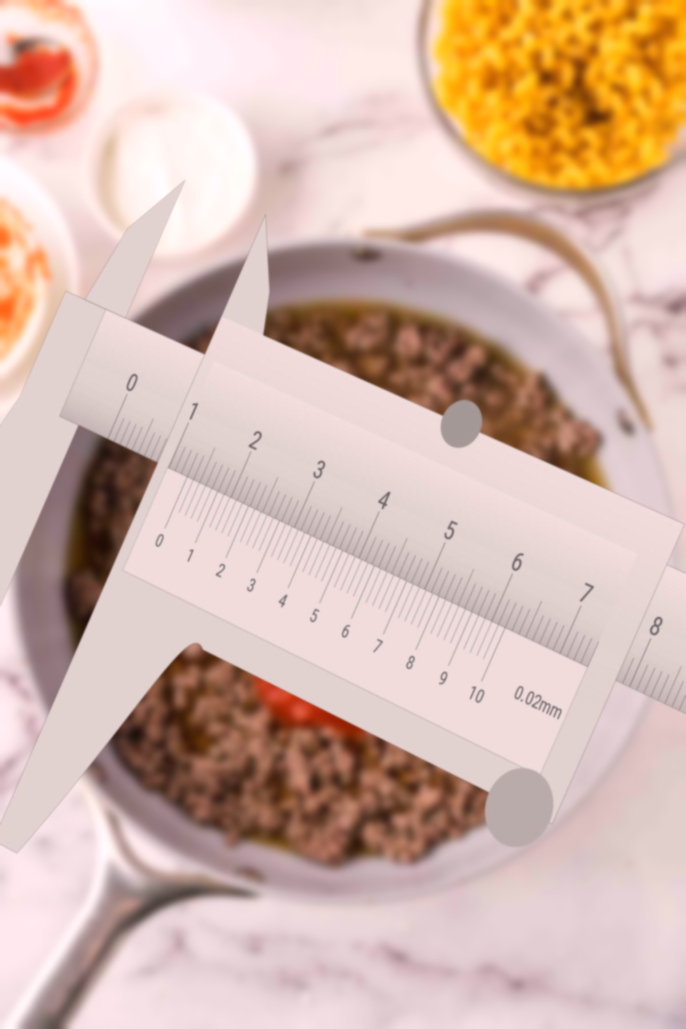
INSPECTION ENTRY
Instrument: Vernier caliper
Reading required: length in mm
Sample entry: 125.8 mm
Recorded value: 13.0 mm
